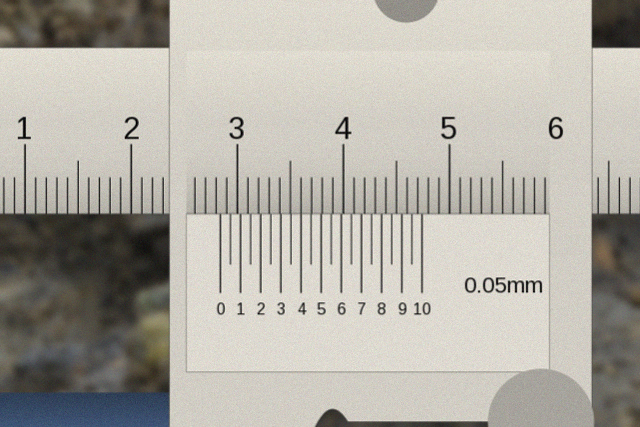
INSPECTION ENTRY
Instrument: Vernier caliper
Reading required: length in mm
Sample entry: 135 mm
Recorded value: 28.4 mm
